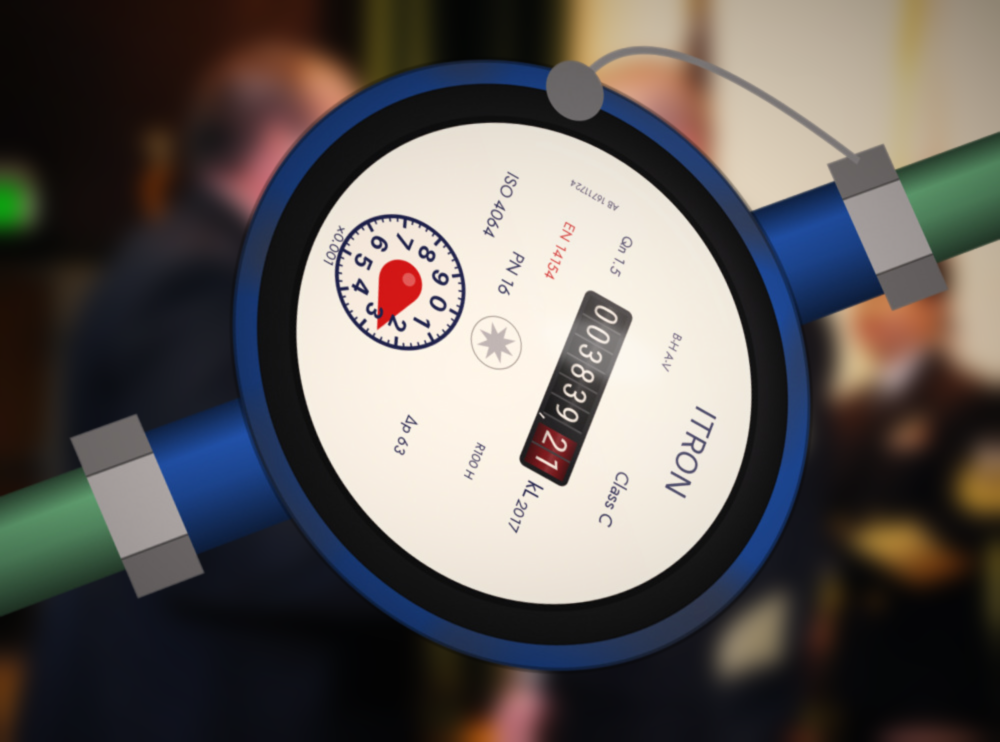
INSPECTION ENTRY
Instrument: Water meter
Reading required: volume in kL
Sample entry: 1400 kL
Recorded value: 3839.212 kL
